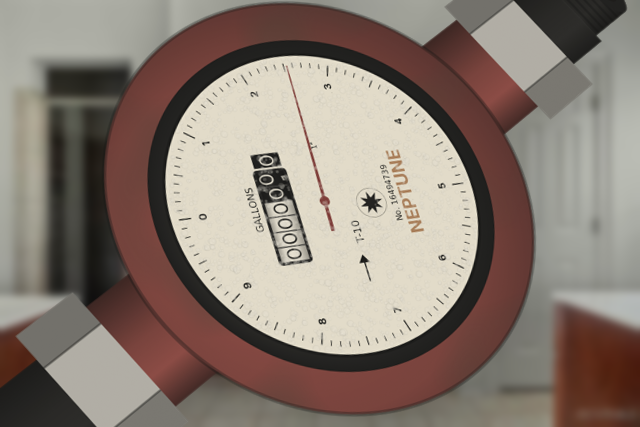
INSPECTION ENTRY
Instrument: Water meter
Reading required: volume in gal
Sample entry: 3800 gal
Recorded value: 2.5 gal
